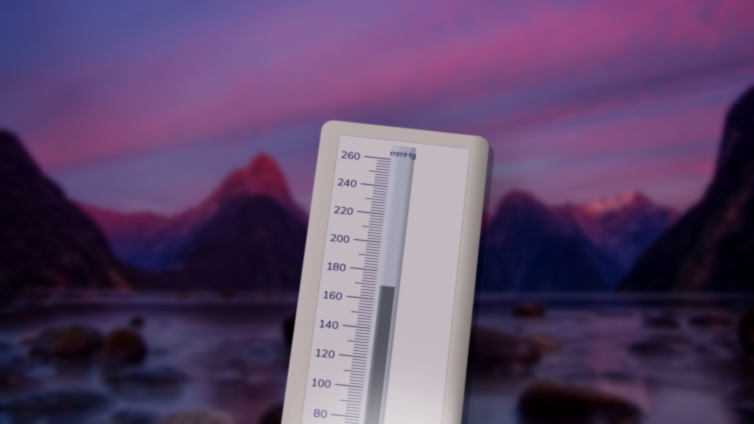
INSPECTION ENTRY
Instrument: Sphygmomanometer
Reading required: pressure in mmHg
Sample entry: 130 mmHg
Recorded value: 170 mmHg
